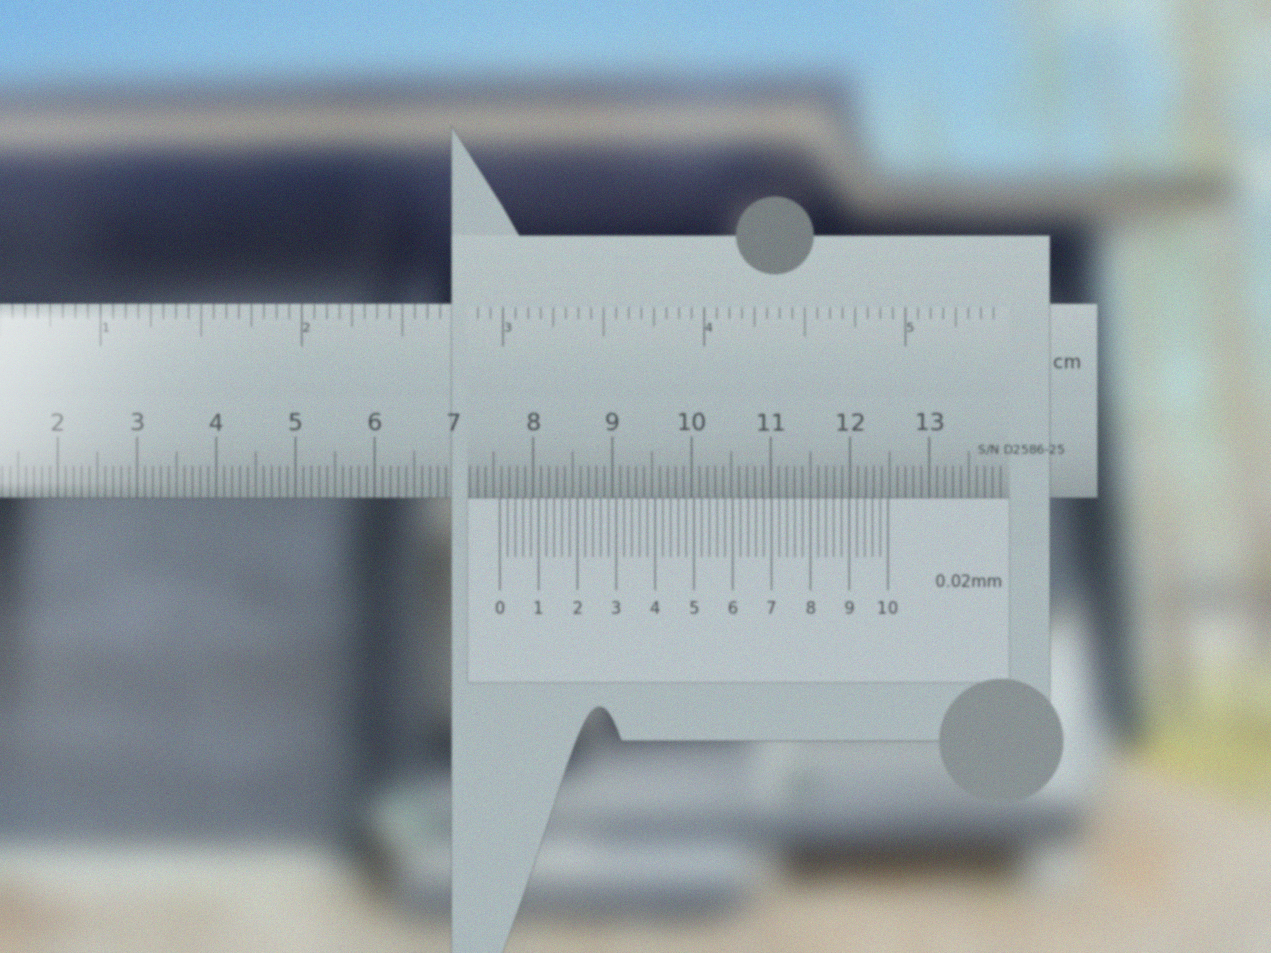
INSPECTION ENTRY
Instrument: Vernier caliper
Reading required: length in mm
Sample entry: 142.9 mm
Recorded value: 75.8 mm
